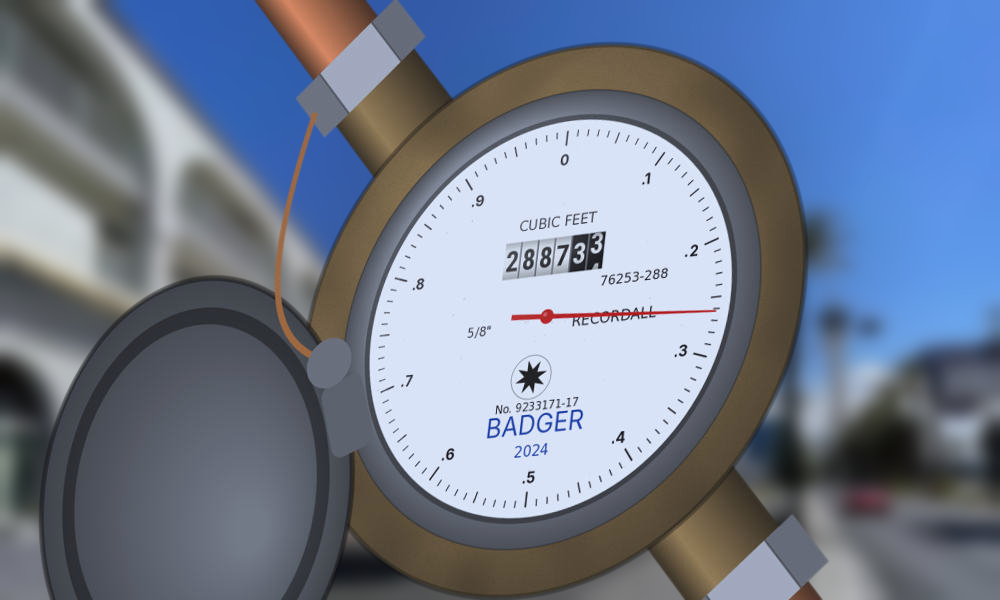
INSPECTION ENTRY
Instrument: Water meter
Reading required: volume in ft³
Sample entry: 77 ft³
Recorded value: 288733.26 ft³
